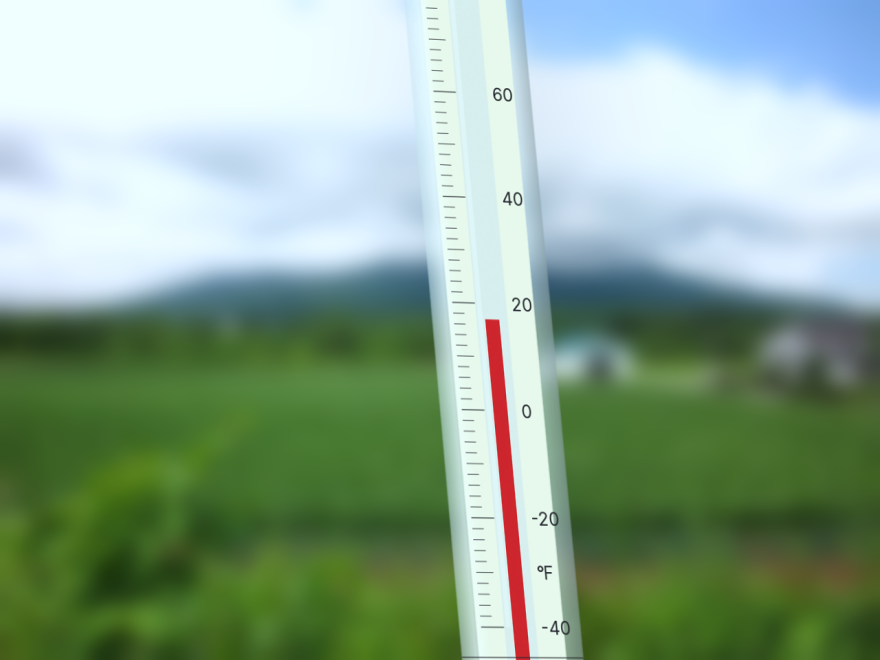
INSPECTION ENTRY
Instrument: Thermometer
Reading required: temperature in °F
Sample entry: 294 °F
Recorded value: 17 °F
